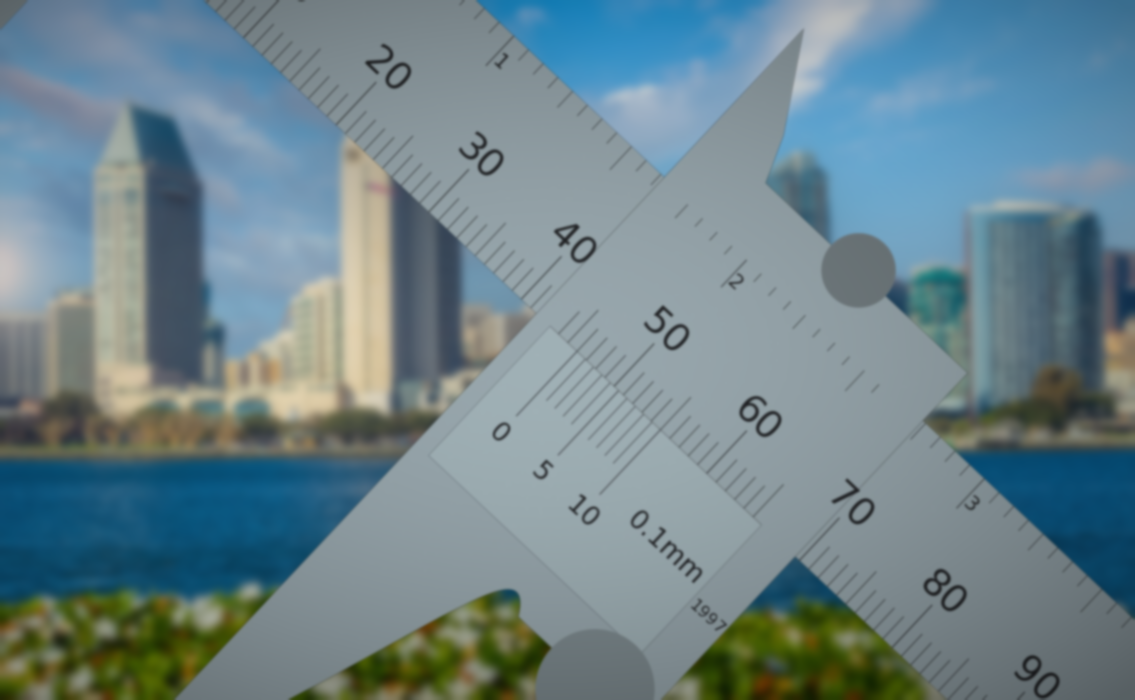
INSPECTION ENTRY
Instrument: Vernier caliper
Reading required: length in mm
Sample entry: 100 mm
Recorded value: 46.0 mm
